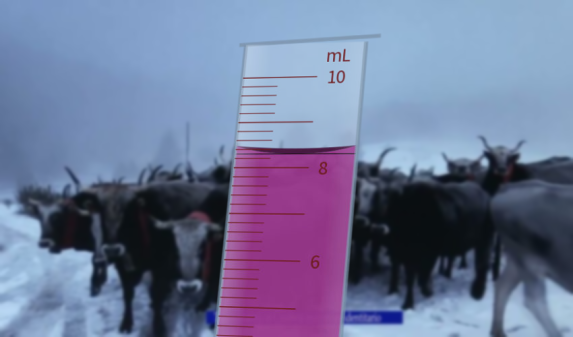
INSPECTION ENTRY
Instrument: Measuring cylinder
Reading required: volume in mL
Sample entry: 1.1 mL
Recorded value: 8.3 mL
